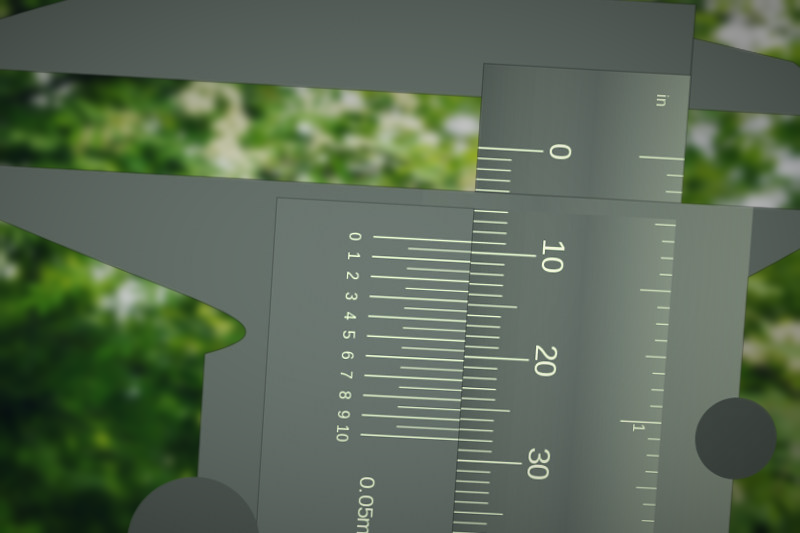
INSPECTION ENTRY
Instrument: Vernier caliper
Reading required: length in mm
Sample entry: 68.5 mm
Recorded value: 9.0 mm
